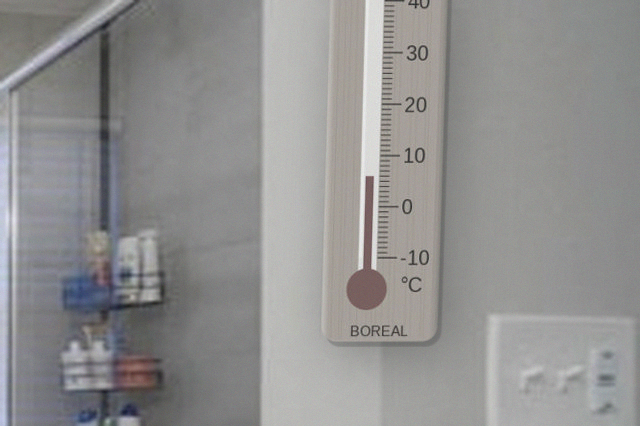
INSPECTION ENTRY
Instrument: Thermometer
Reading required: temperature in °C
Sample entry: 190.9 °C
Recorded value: 6 °C
